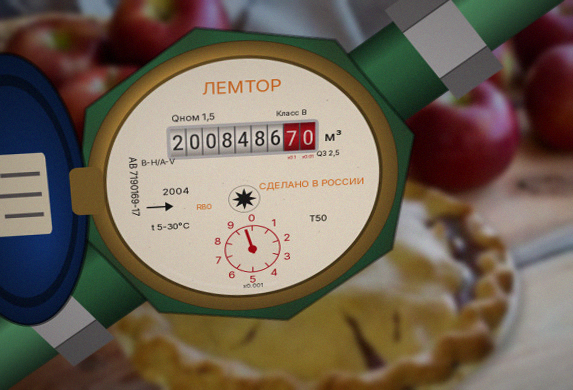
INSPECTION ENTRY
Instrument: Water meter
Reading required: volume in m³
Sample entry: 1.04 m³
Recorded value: 2008486.699 m³
